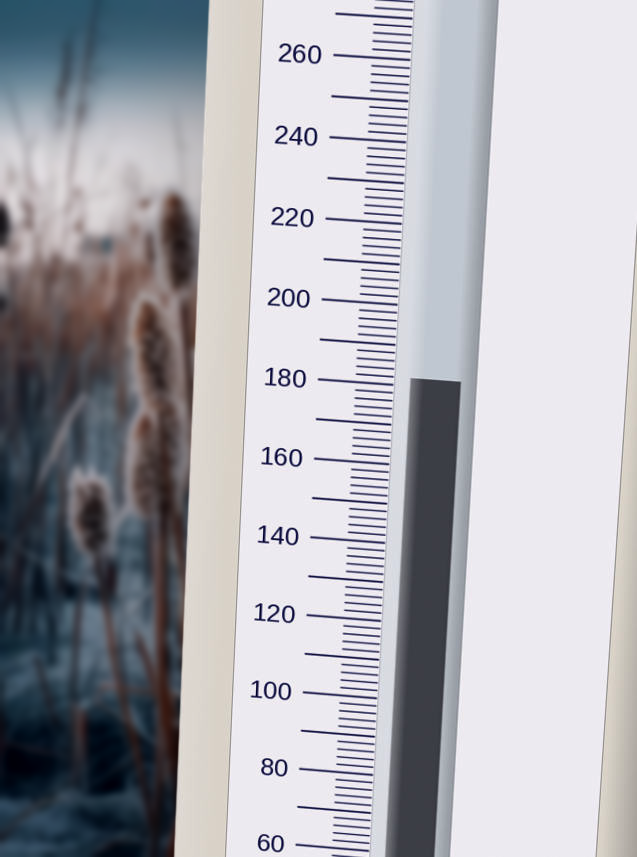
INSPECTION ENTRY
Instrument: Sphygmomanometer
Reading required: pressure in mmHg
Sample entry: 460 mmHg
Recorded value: 182 mmHg
